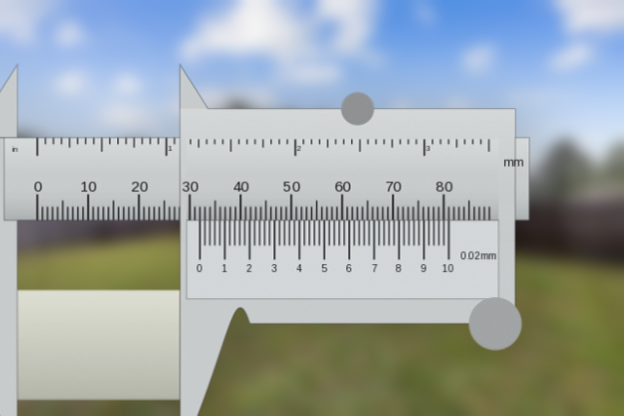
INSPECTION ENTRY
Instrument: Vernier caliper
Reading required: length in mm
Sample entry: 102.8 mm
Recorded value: 32.0 mm
